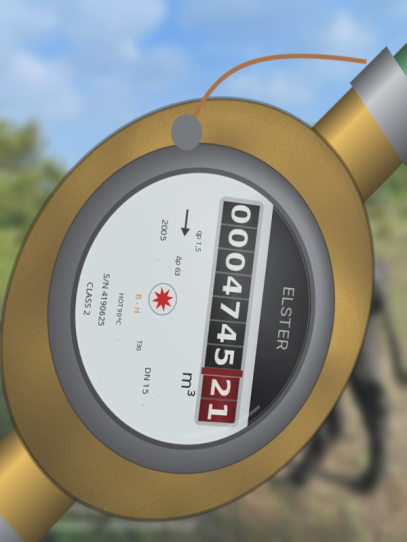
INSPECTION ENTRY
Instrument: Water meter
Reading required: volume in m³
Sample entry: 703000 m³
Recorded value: 4745.21 m³
